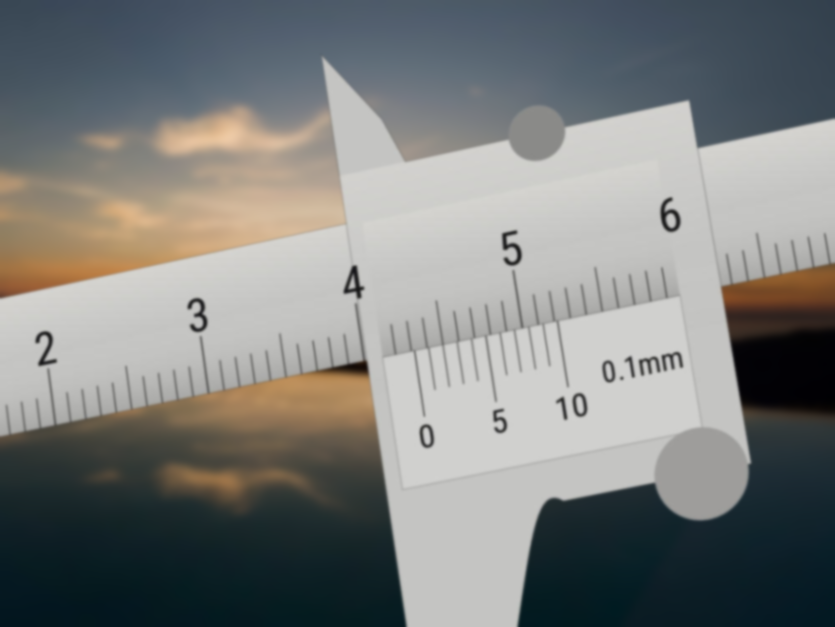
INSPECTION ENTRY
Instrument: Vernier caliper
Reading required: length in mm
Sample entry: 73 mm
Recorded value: 43.2 mm
